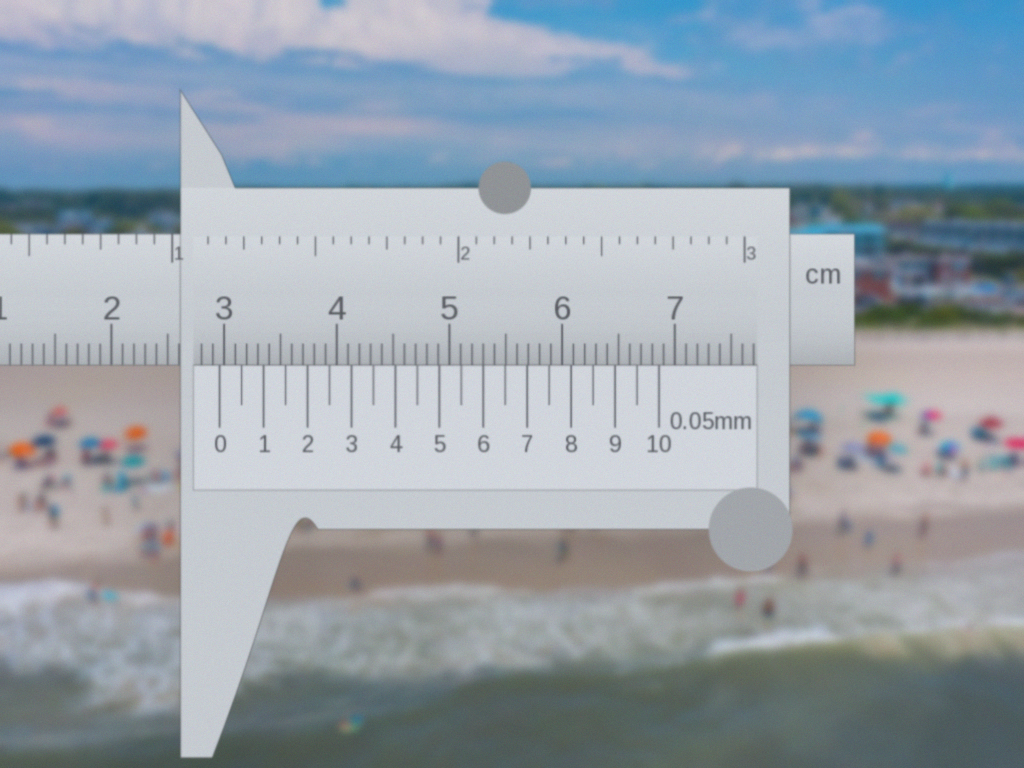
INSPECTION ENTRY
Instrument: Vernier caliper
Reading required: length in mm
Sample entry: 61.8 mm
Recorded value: 29.6 mm
